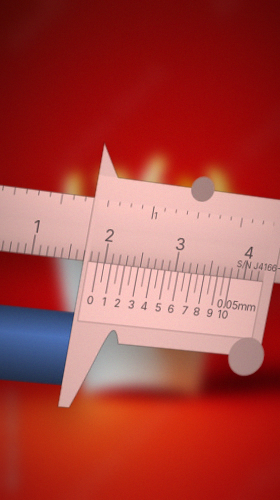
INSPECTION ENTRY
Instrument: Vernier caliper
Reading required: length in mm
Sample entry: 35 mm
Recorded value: 19.0 mm
